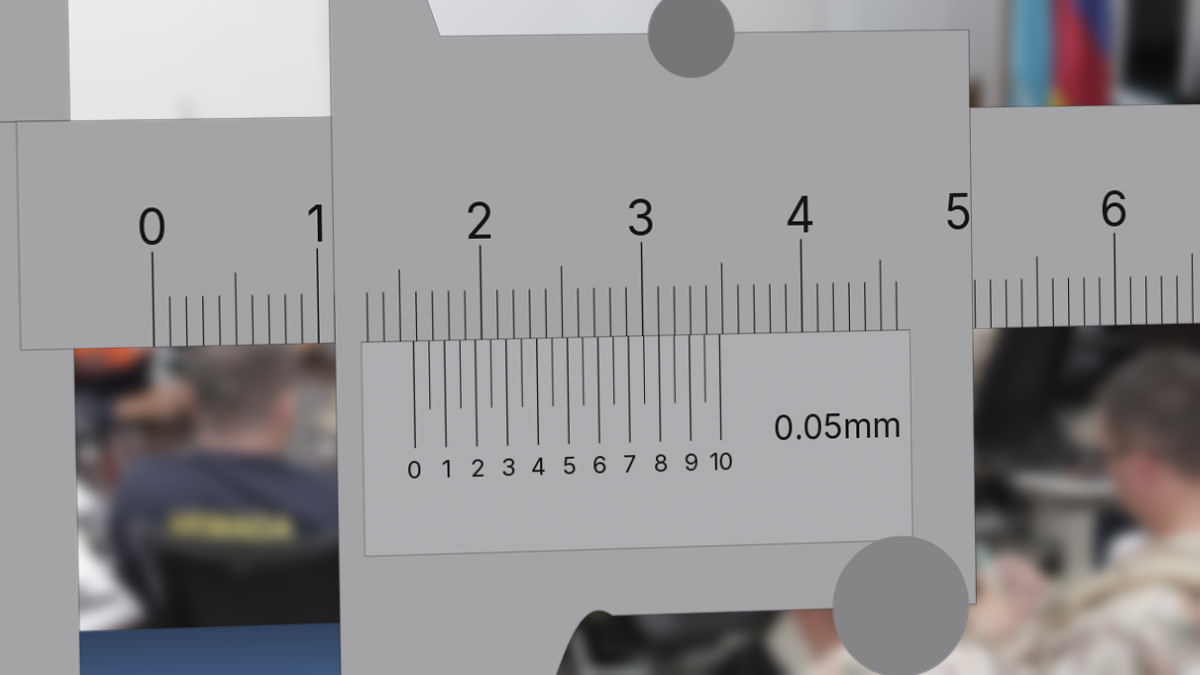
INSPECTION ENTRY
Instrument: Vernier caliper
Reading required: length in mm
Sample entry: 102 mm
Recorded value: 15.8 mm
